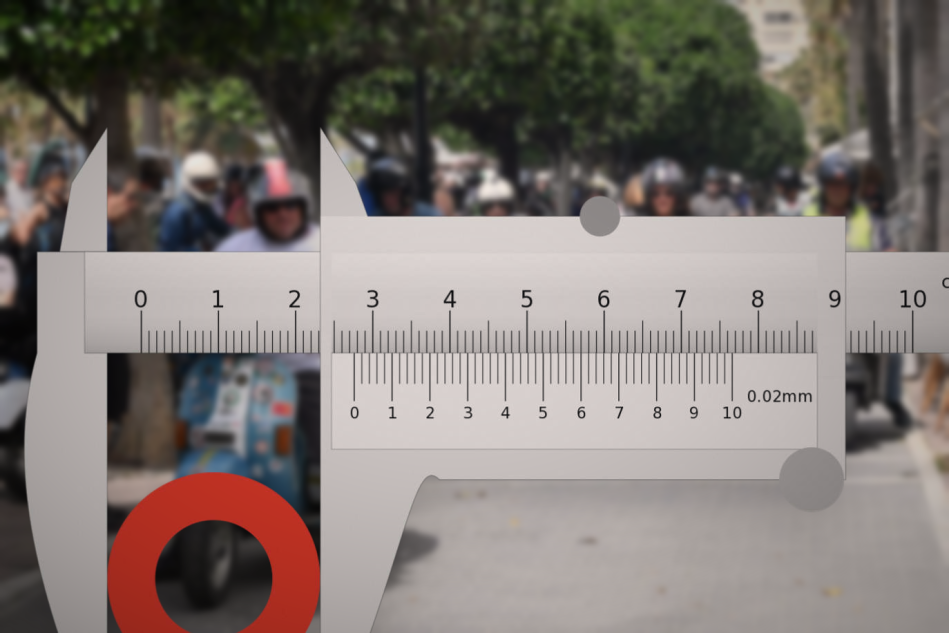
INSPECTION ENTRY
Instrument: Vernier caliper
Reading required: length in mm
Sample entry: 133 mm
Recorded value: 27.6 mm
